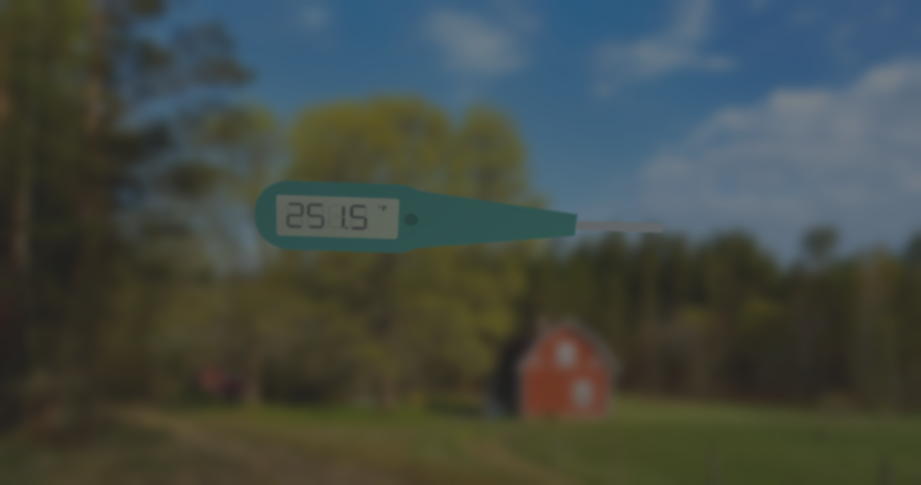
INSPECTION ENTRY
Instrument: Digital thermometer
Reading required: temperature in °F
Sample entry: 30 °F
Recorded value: 251.5 °F
